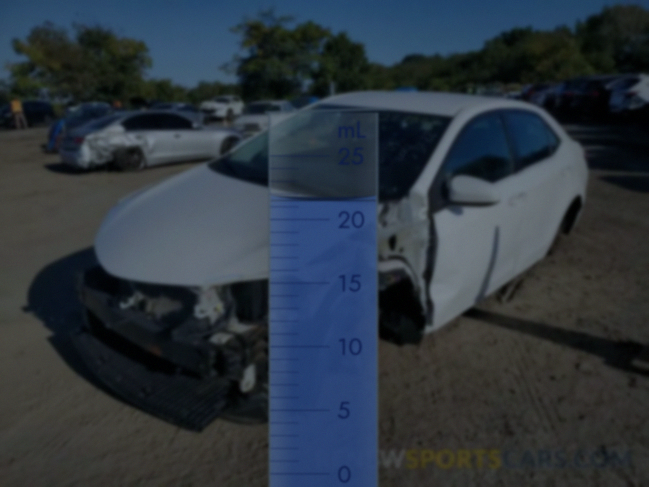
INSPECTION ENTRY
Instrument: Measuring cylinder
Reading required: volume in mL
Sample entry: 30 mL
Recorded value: 21.5 mL
